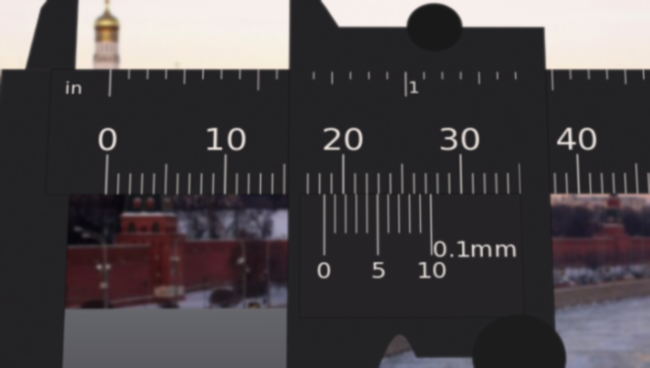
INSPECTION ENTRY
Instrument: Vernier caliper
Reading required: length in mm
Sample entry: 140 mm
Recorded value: 18.4 mm
